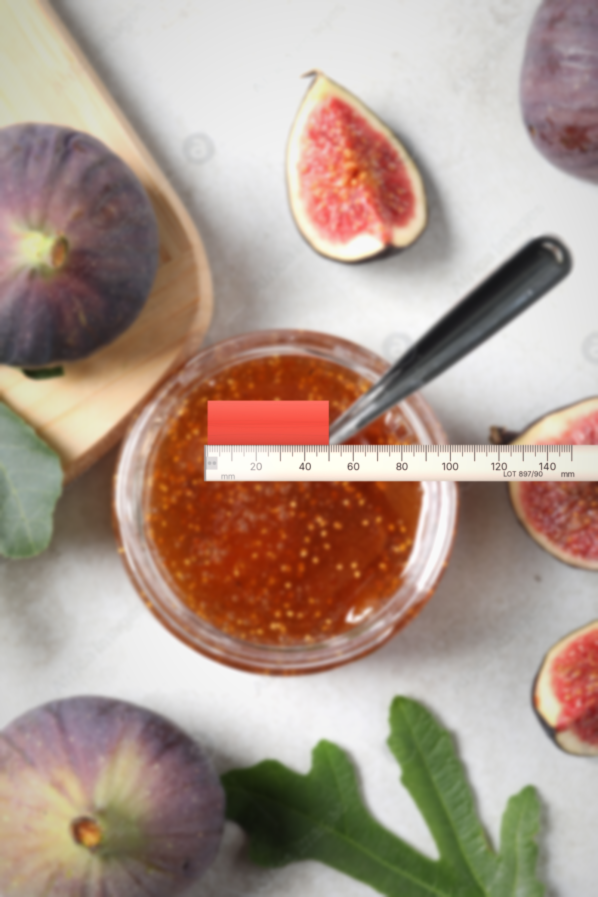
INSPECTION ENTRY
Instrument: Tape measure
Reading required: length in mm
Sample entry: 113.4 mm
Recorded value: 50 mm
